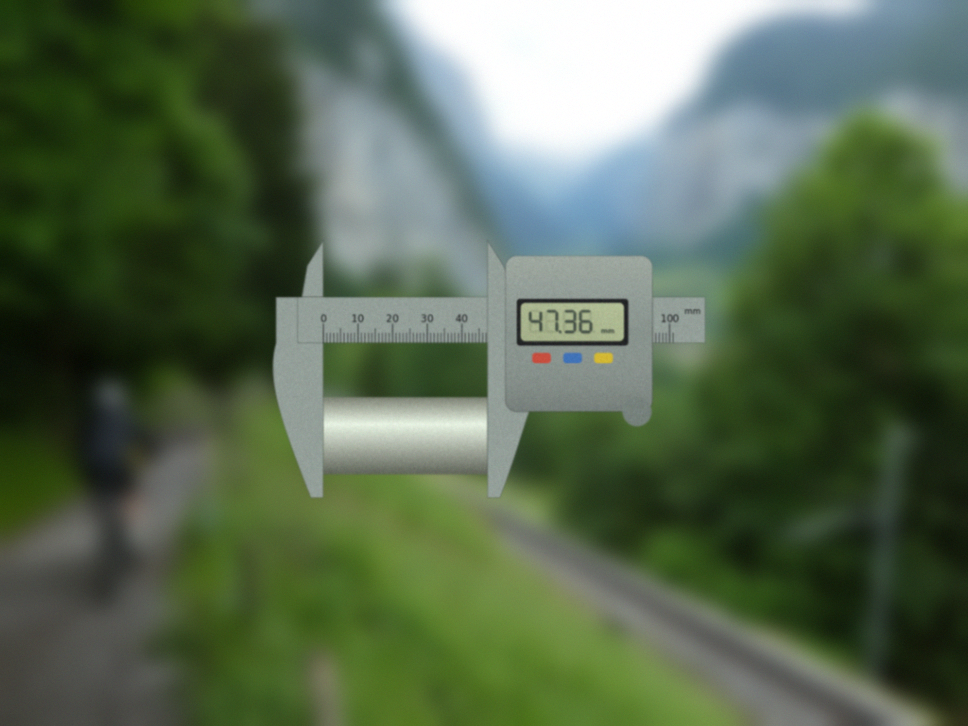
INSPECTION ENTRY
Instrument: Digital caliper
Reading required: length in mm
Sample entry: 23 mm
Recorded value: 47.36 mm
